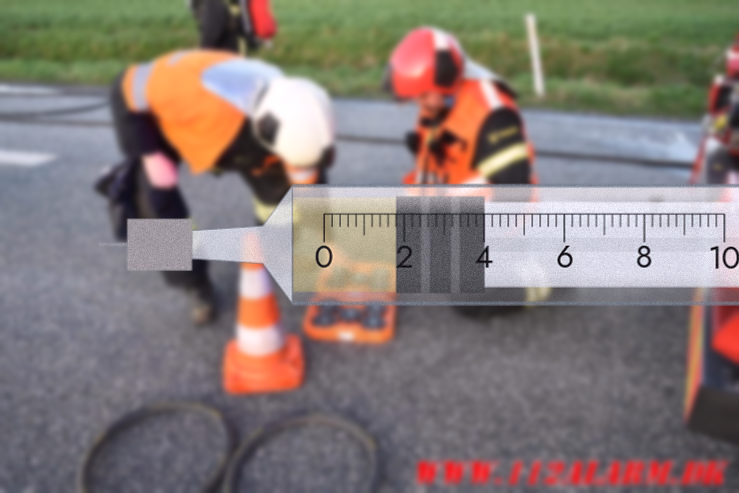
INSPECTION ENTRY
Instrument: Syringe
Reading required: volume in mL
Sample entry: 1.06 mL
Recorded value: 1.8 mL
